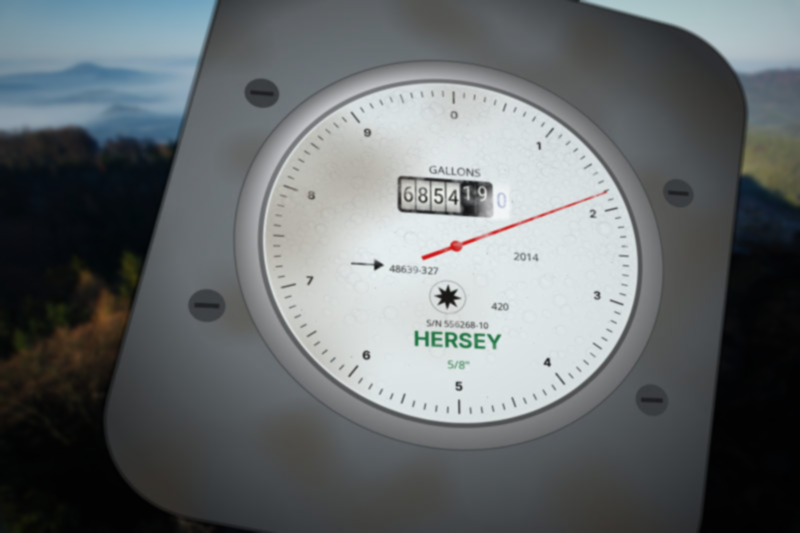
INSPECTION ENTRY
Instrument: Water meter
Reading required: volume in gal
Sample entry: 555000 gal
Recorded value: 6854191.8 gal
